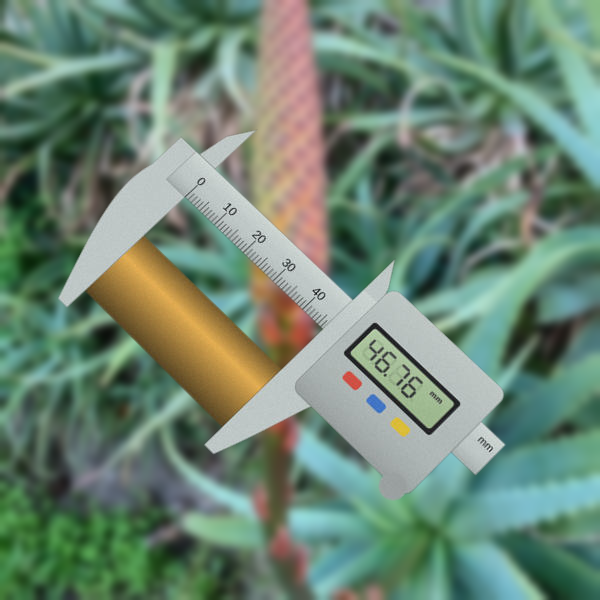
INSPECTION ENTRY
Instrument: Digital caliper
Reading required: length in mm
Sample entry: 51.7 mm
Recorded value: 46.76 mm
